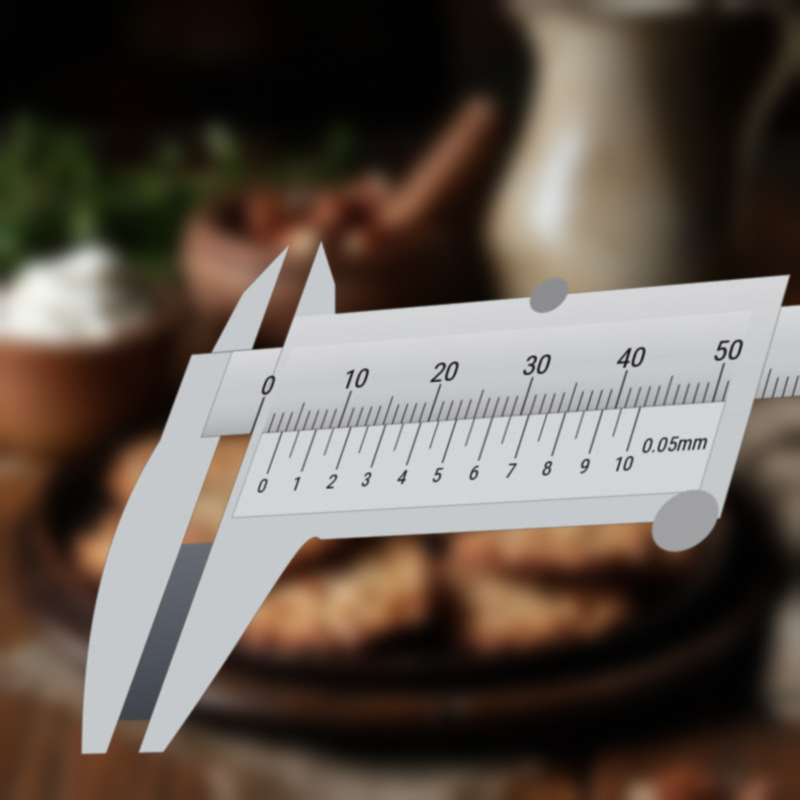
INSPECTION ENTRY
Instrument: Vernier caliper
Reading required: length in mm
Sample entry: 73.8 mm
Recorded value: 3.6 mm
